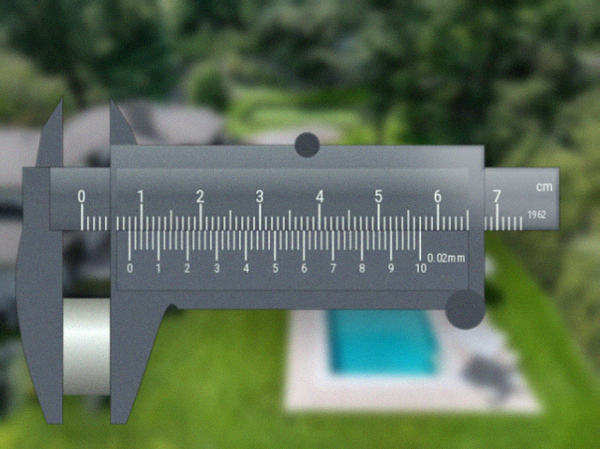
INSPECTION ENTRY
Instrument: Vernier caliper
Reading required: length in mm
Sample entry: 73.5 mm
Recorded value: 8.0 mm
